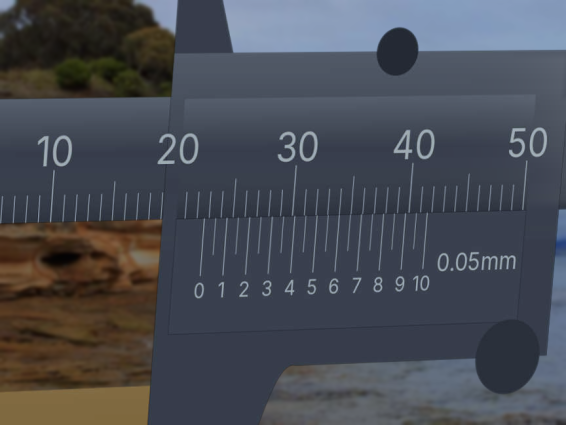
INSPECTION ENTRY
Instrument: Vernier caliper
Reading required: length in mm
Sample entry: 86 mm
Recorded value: 22.6 mm
